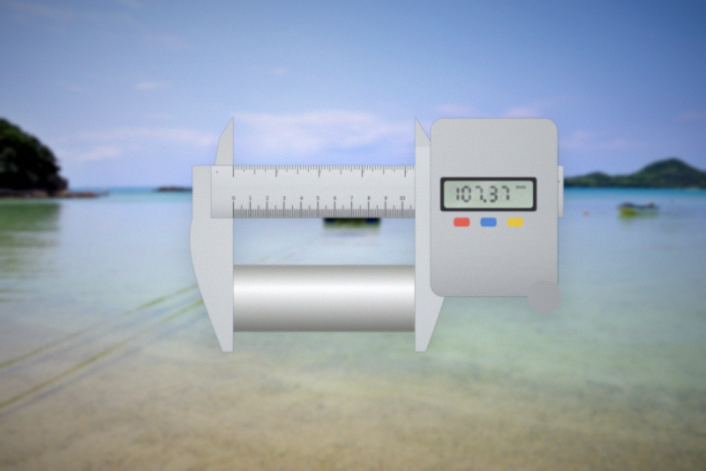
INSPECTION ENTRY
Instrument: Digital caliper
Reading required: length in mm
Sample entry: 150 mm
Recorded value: 107.37 mm
